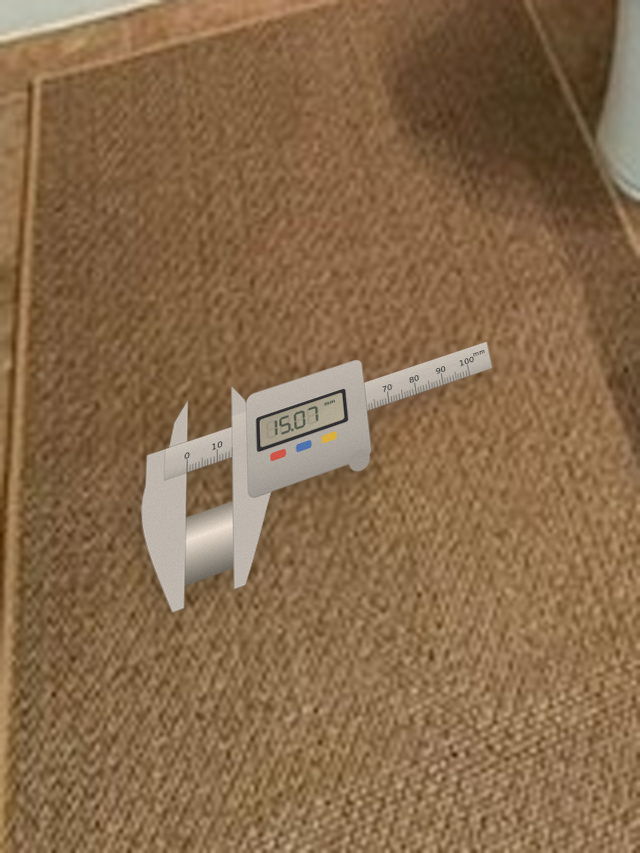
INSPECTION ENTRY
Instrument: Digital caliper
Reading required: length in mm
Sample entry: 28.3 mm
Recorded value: 15.07 mm
